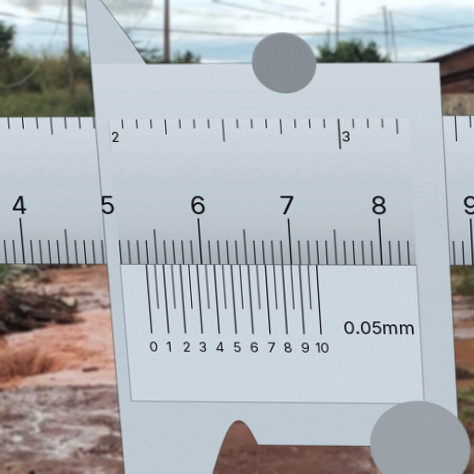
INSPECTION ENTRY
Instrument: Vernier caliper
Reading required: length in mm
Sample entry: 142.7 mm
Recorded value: 53.8 mm
